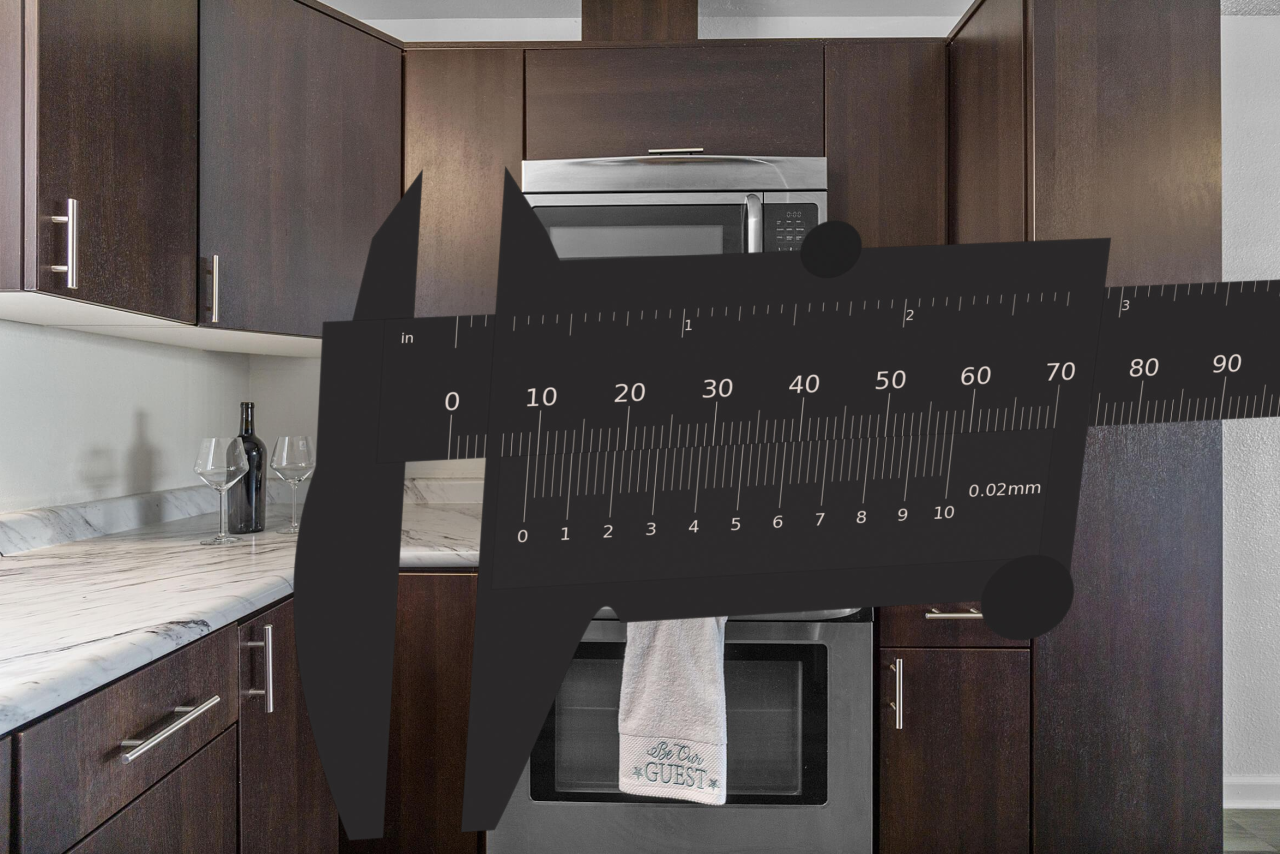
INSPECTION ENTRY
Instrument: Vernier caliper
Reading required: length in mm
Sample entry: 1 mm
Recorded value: 9.0 mm
